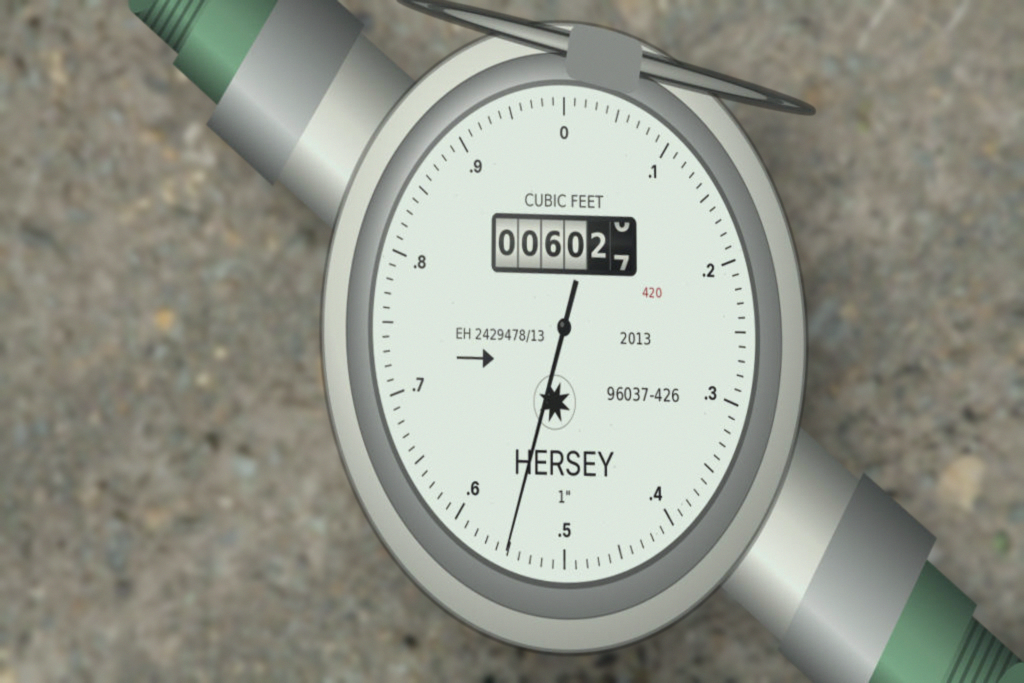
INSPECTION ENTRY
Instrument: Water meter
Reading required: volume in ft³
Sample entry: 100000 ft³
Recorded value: 6026.55 ft³
